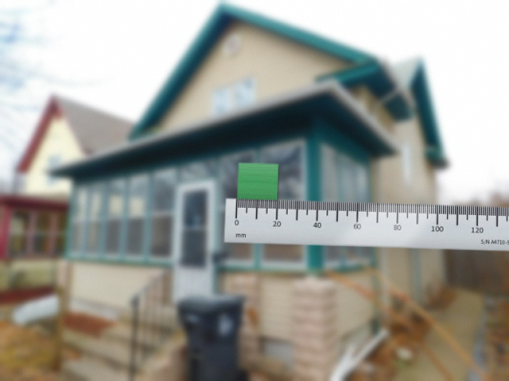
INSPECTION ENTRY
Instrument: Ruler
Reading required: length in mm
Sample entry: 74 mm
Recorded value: 20 mm
